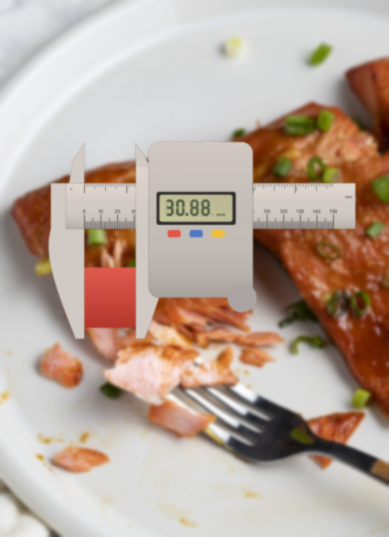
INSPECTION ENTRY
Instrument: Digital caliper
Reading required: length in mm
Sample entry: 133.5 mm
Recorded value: 30.88 mm
